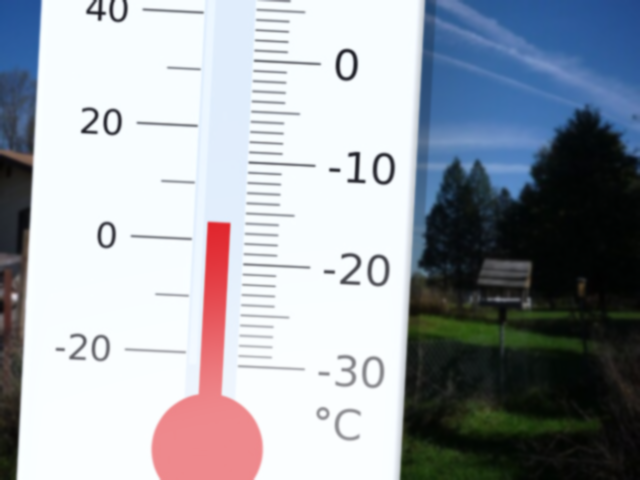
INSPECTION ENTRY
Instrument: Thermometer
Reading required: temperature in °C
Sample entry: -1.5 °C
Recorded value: -16 °C
